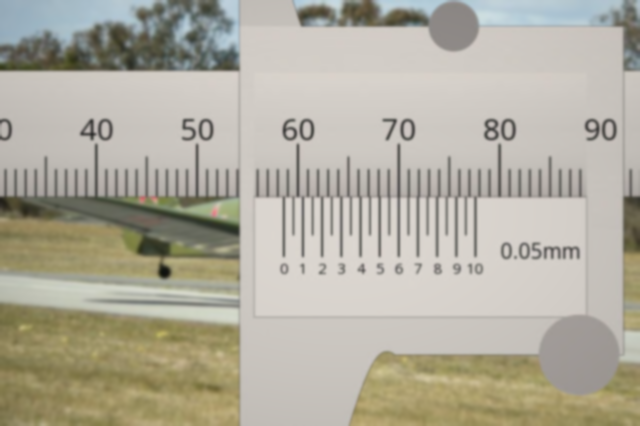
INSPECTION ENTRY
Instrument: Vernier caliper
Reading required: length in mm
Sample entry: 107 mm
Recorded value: 58.6 mm
